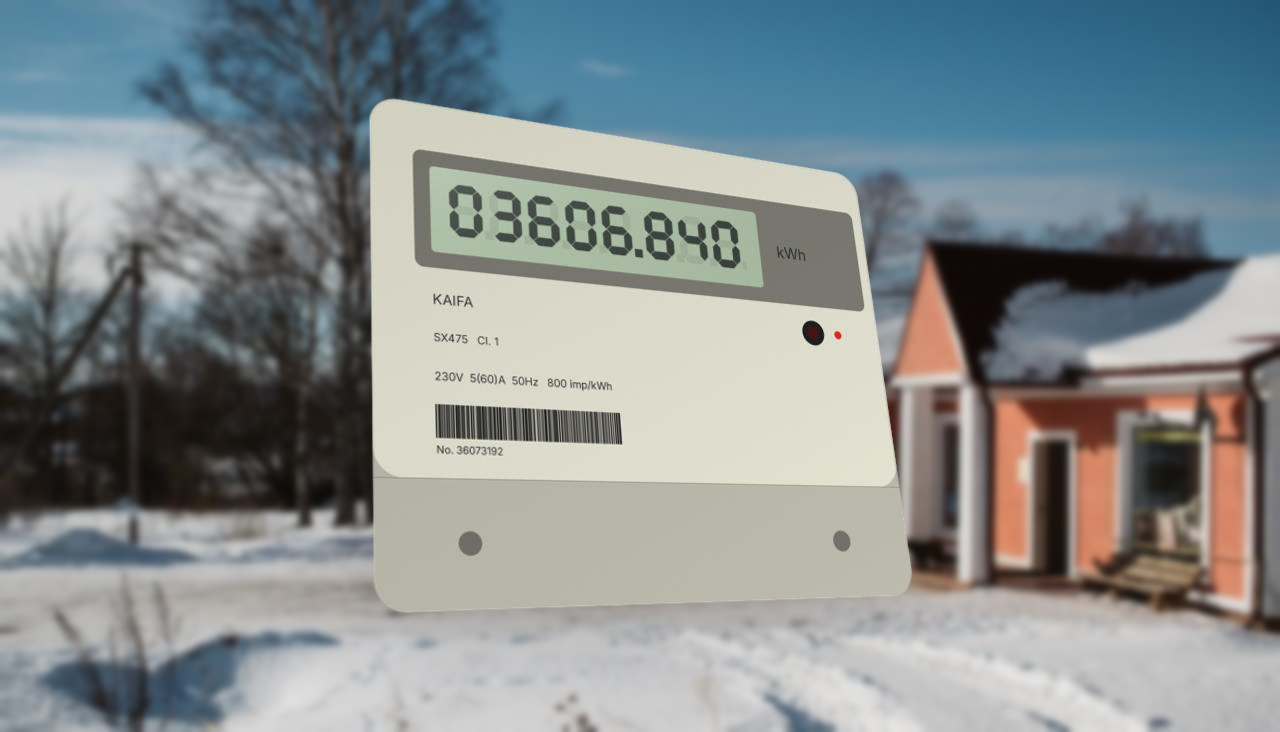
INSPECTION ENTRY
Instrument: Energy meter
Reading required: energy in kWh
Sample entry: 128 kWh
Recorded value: 3606.840 kWh
